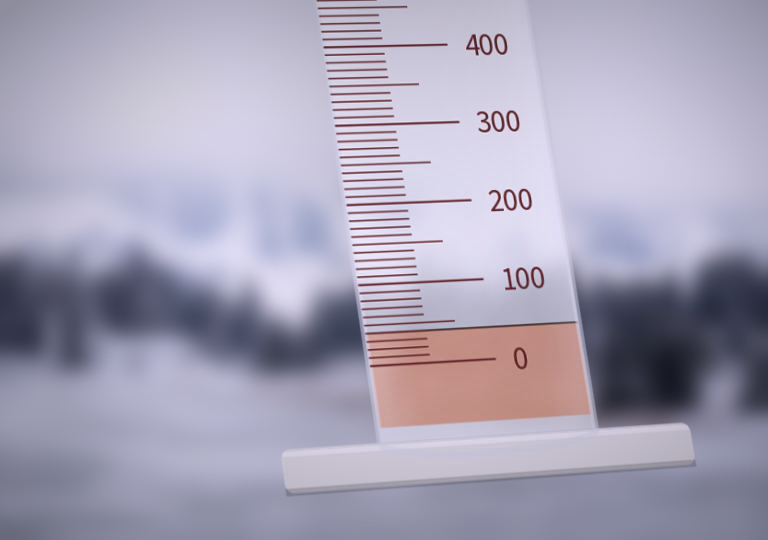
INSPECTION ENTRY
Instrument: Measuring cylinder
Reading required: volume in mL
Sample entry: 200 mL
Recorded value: 40 mL
